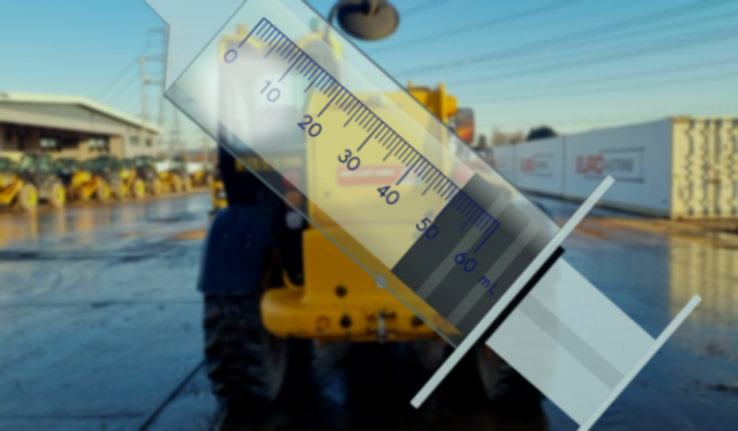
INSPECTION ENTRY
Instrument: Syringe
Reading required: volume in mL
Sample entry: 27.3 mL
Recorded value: 50 mL
